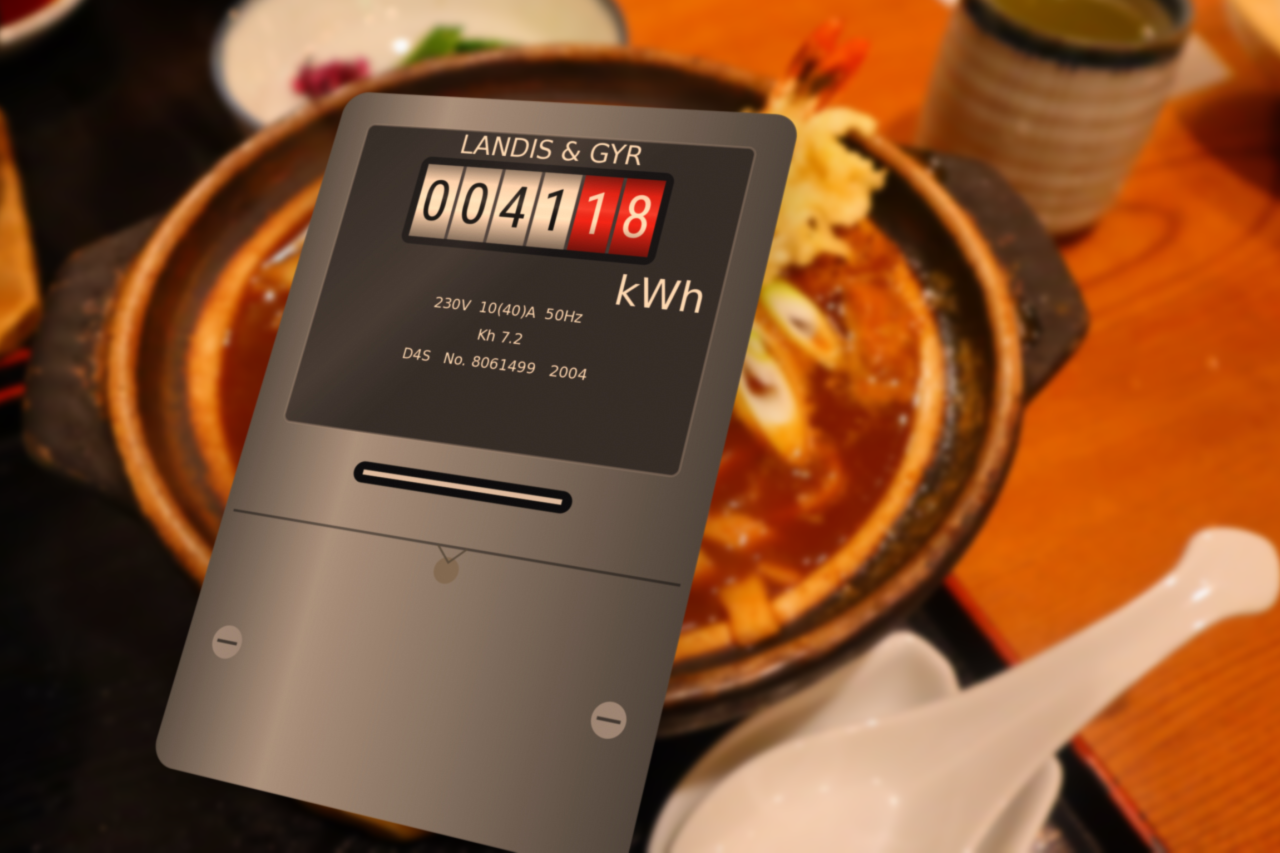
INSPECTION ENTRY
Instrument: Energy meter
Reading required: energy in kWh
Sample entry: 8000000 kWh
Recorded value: 41.18 kWh
